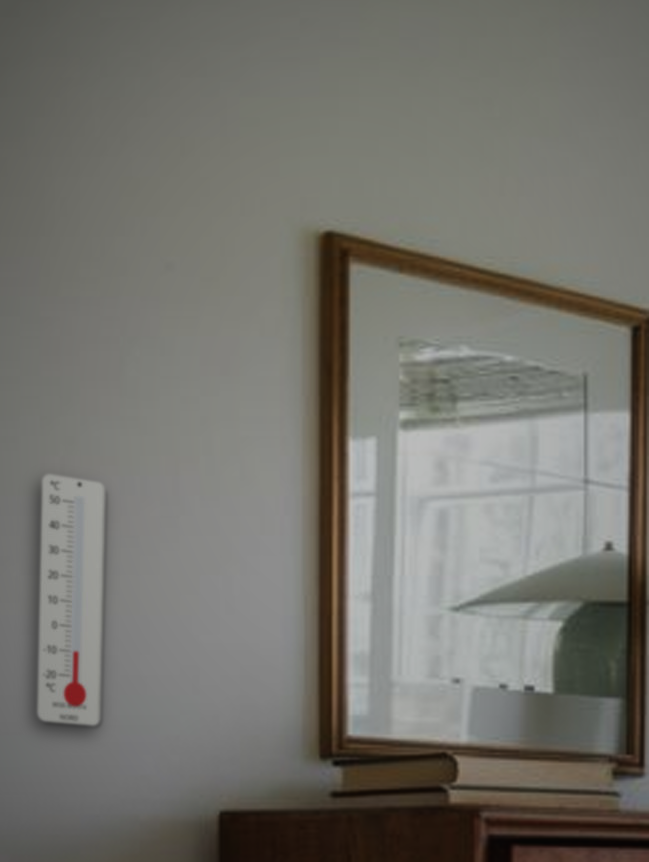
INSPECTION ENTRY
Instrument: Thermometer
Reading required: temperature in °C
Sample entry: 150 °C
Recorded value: -10 °C
